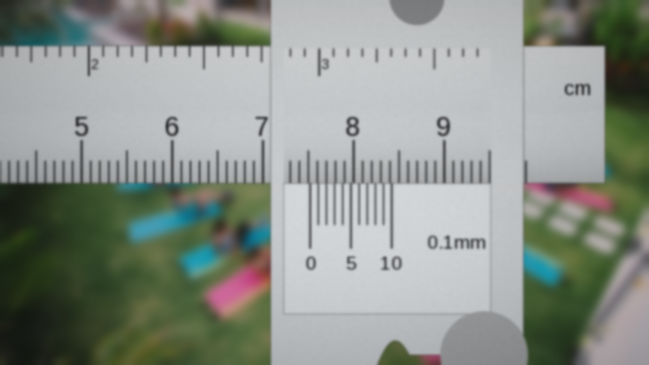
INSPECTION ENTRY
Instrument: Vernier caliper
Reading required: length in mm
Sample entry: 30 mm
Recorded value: 75.2 mm
